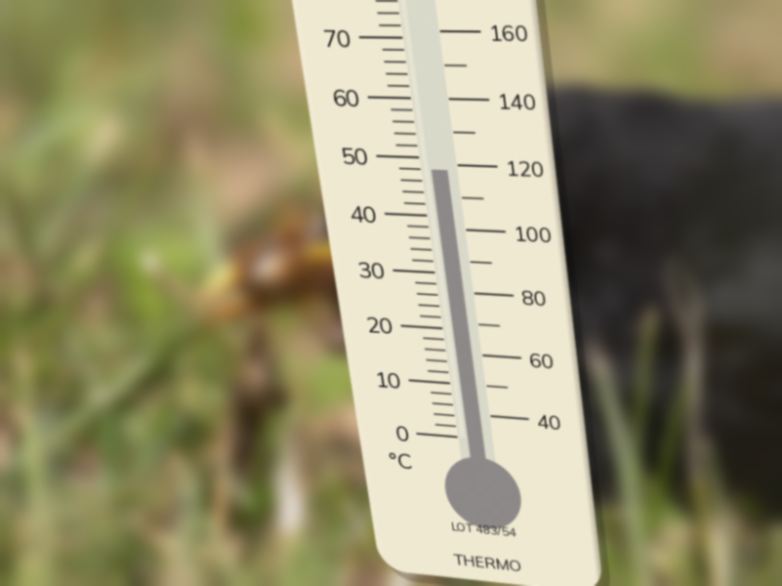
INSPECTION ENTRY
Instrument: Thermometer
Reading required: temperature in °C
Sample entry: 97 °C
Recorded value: 48 °C
